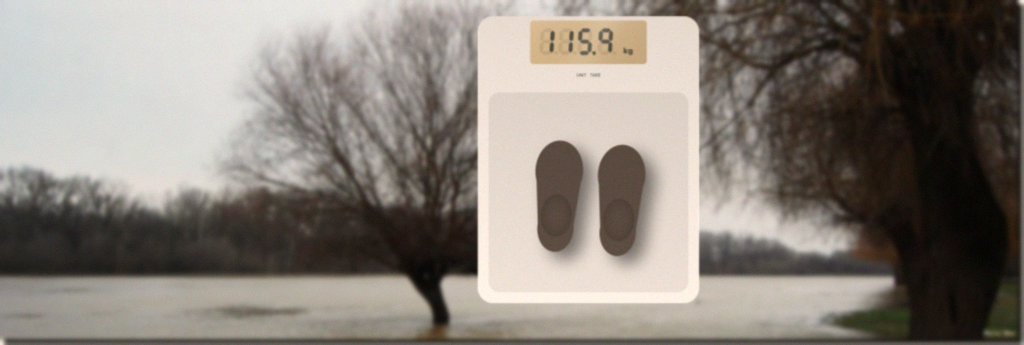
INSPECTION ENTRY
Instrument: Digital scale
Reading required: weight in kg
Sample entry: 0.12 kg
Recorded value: 115.9 kg
